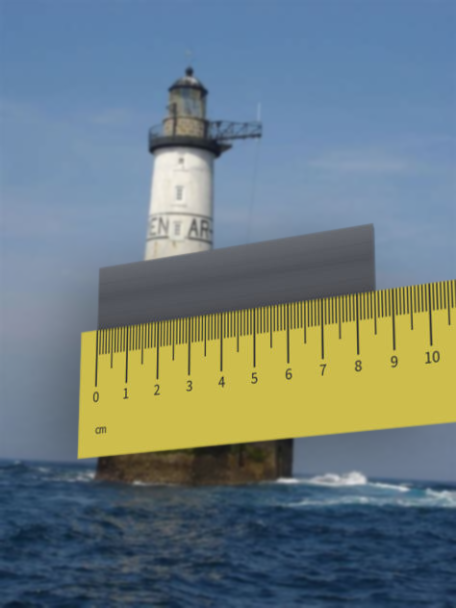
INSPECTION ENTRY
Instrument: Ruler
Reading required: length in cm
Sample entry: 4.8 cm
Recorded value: 8.5 cm
